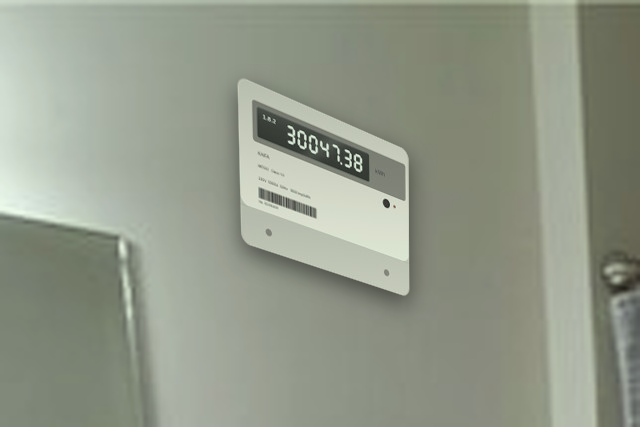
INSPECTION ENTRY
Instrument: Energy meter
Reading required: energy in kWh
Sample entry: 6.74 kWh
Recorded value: 30047.38 kWh
